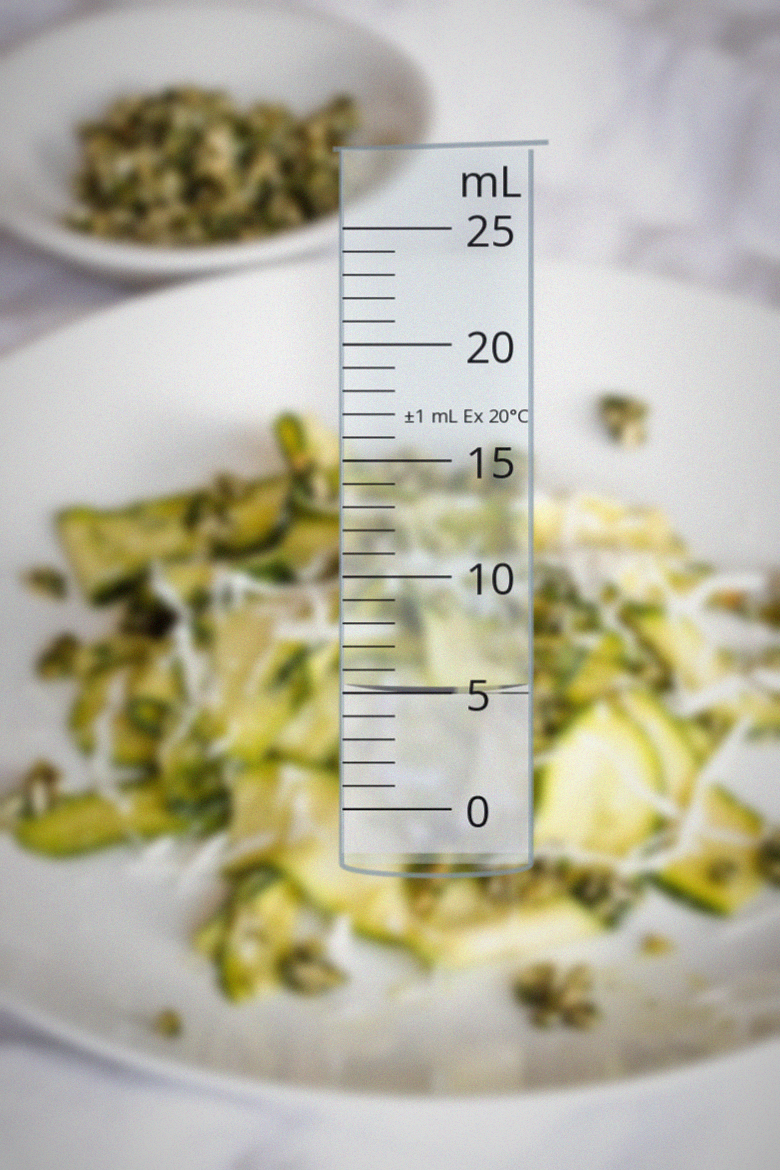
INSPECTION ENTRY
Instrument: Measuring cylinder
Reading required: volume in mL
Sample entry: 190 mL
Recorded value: 5 mL
